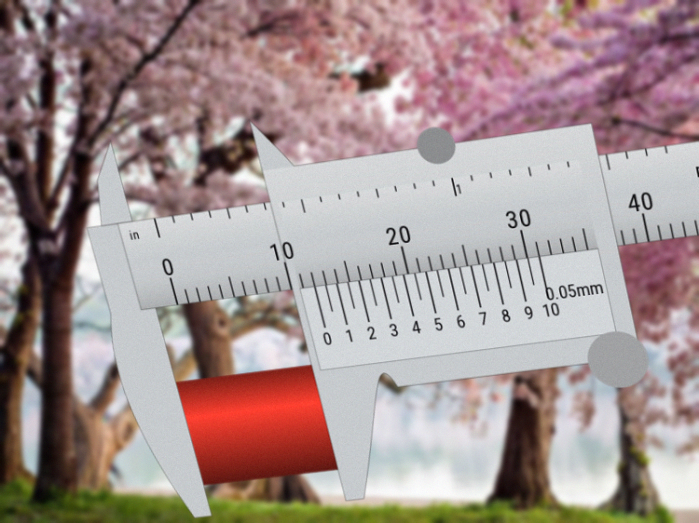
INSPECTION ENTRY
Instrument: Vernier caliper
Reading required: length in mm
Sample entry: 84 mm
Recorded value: 12.0 mm
